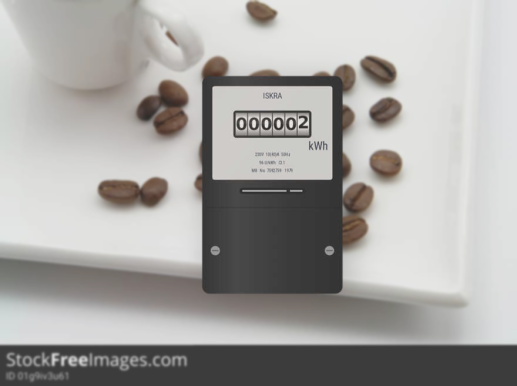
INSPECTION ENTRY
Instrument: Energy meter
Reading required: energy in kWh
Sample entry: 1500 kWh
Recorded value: 2 kWh
